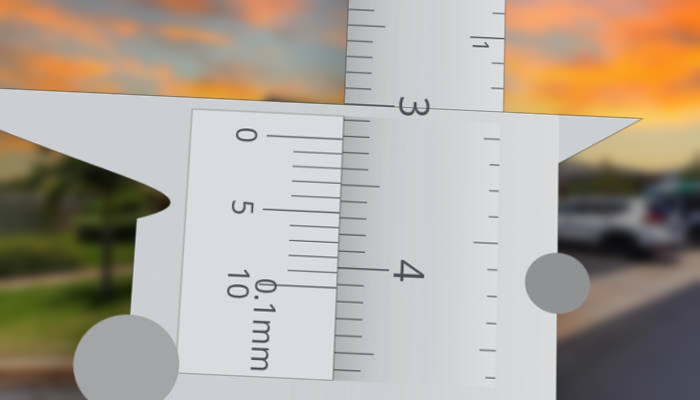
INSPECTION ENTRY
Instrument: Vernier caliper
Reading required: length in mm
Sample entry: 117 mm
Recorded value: 32.2 mm
